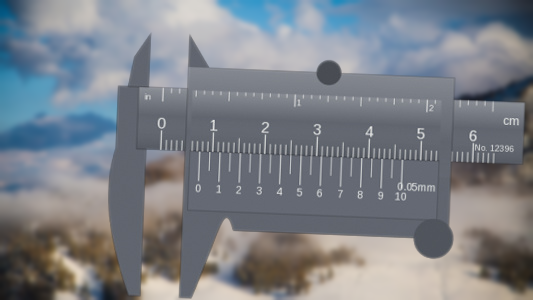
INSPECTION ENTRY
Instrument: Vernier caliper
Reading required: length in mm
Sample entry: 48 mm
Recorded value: 7.5 mm
